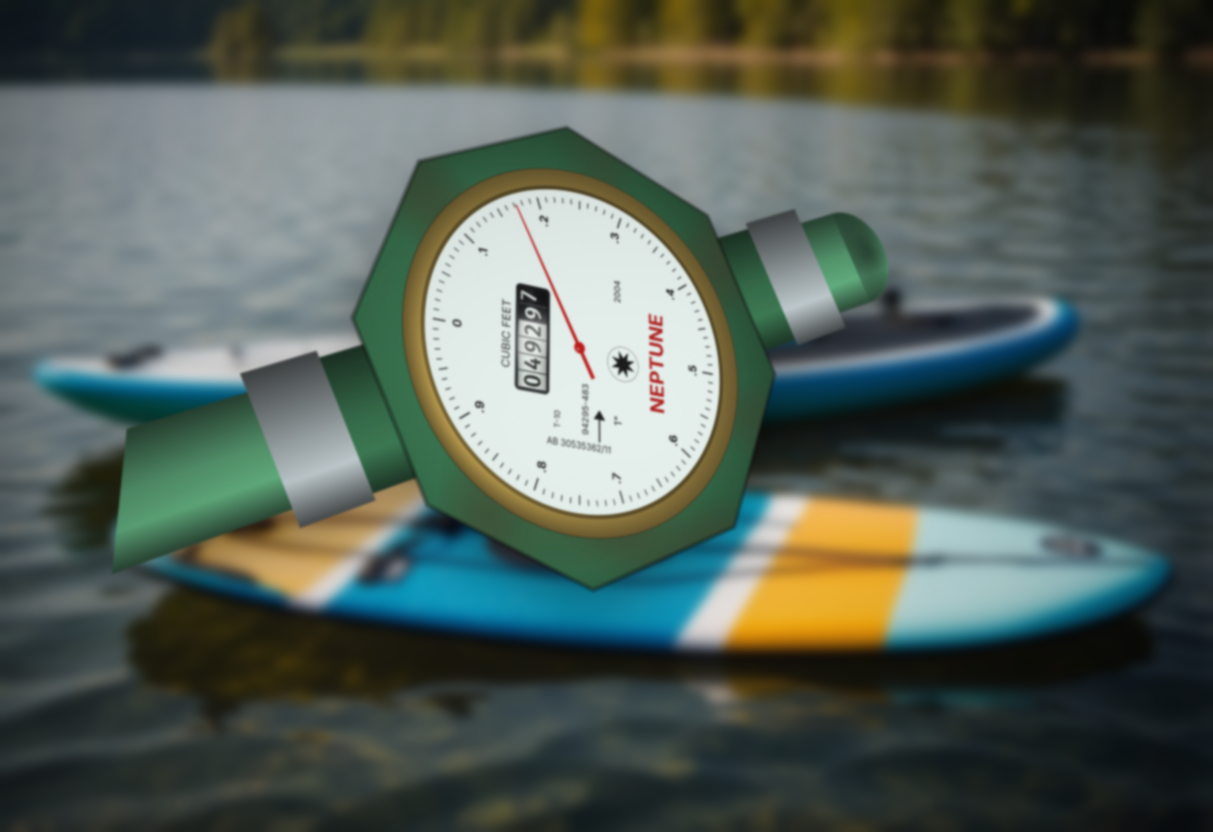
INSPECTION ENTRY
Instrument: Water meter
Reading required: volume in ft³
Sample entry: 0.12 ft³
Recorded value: 49297.17 ft³
